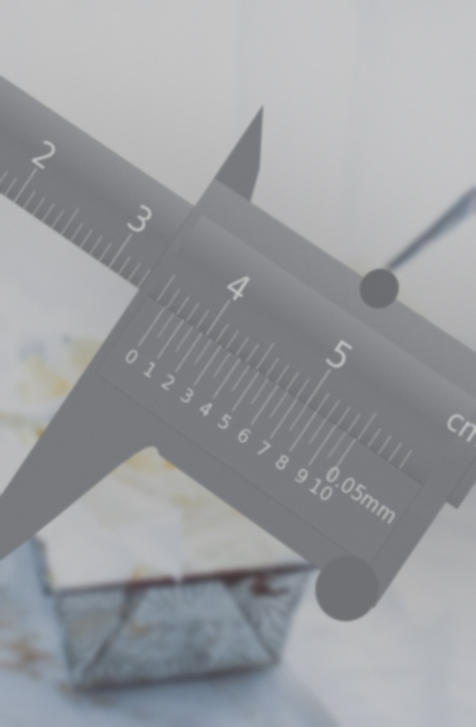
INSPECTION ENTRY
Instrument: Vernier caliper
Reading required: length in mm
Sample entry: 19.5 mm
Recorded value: 35.8 mm
